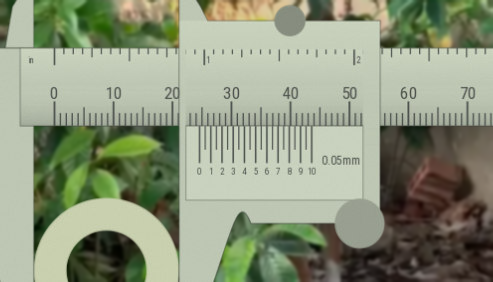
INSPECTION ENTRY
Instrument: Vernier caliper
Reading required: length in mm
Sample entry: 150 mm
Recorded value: 24.6 mm
